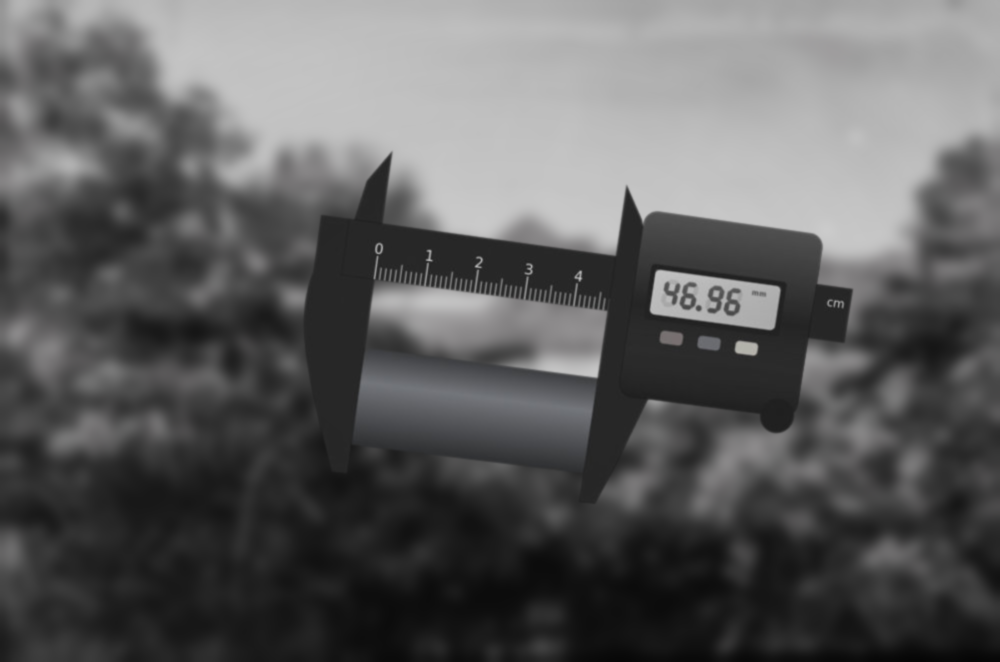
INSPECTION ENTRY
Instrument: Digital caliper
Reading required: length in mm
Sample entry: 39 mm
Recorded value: 46.96 mm
